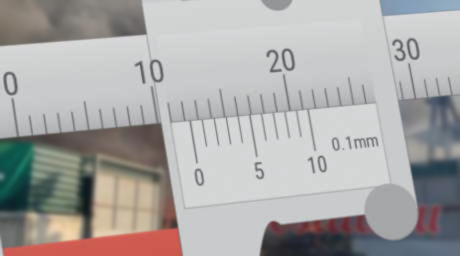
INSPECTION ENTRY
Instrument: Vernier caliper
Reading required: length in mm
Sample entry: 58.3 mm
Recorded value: 12.4 mm
